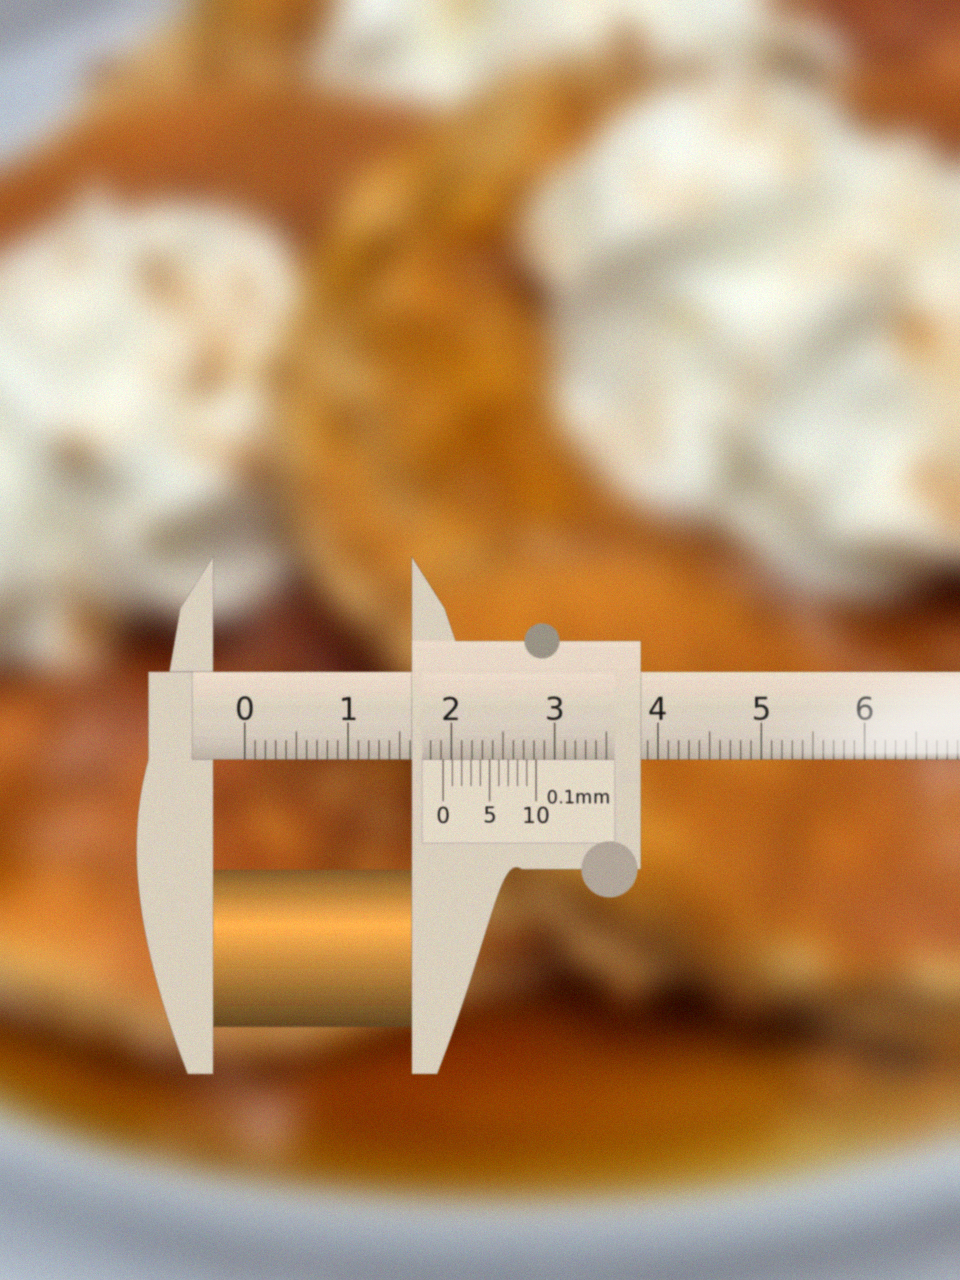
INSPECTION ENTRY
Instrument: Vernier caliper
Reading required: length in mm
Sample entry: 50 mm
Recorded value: 19.2 mm
